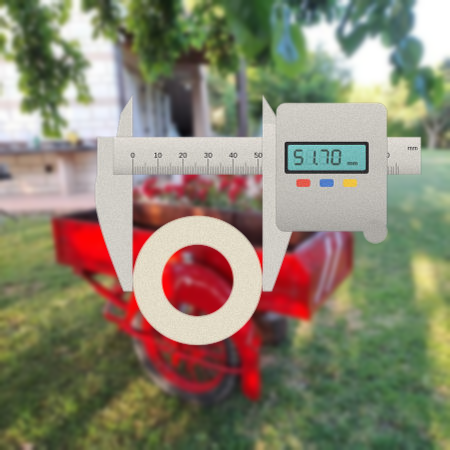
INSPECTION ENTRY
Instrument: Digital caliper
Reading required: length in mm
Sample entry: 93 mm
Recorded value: 51.70 mm
